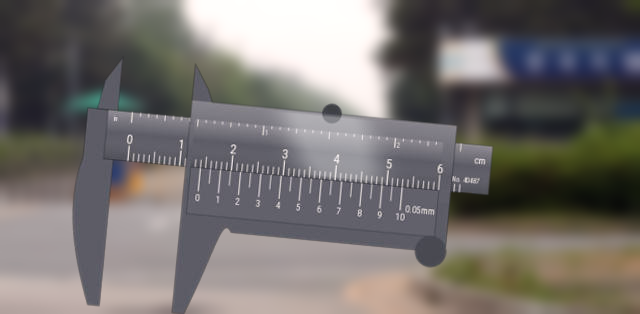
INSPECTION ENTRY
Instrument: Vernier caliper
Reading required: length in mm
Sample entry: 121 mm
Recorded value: 14.0 mm
